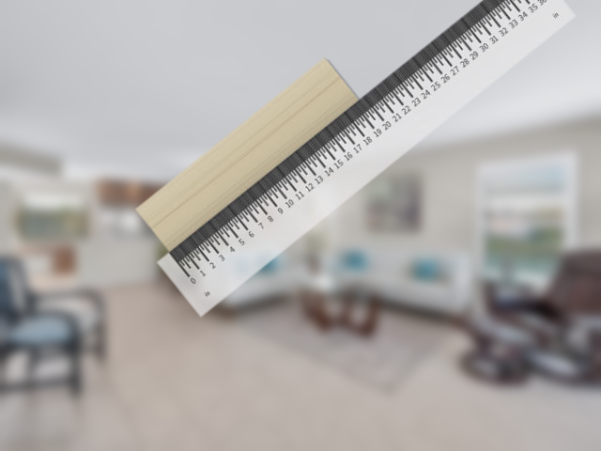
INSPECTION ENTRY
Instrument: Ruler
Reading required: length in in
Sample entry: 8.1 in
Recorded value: 19.5 in
